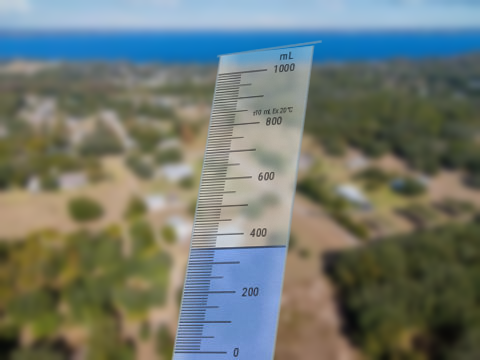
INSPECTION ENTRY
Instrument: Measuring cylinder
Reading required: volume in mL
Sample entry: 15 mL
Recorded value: 350 mL
